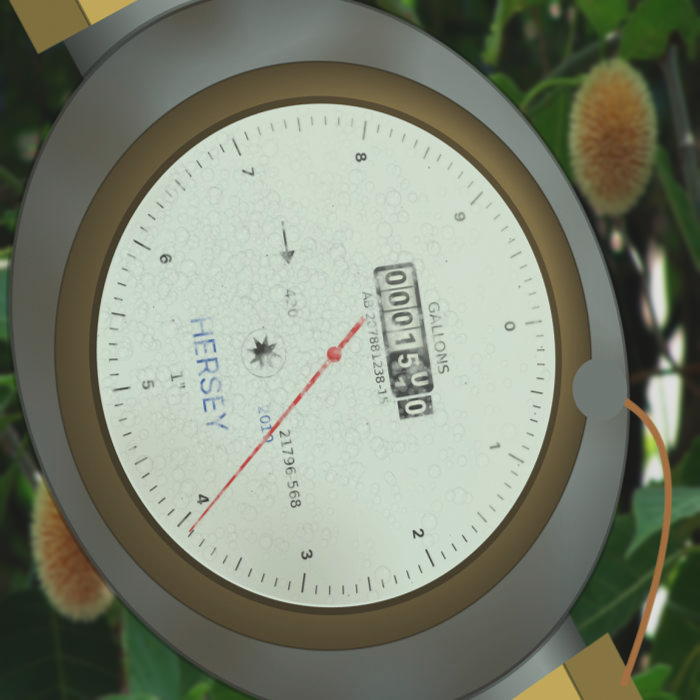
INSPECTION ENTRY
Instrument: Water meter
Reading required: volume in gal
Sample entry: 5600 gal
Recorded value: 1503.9 gal
